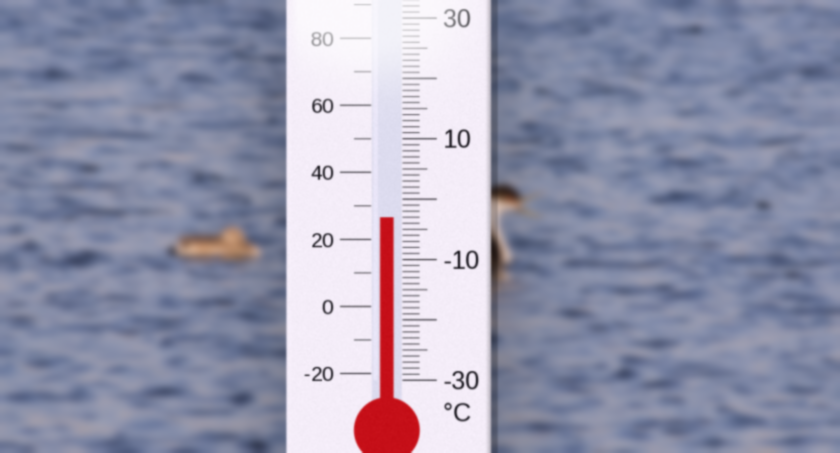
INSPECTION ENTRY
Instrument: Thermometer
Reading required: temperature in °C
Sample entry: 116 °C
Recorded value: -3 °C
